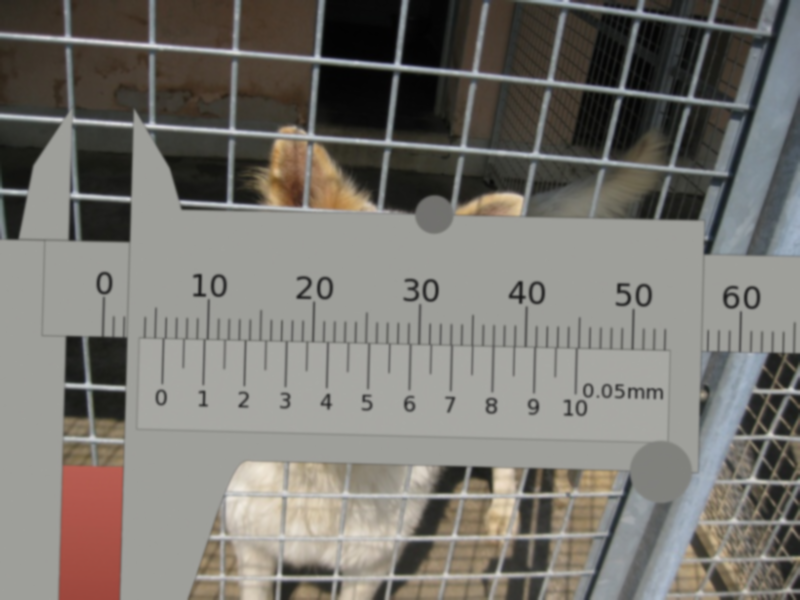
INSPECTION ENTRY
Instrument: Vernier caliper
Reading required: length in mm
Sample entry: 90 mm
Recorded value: 5.8 mm
